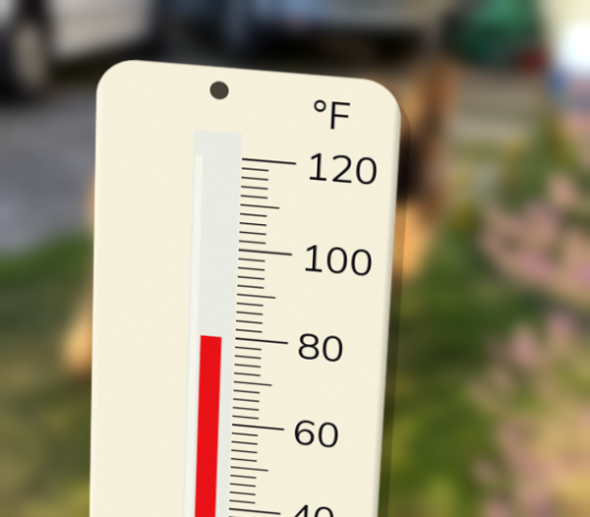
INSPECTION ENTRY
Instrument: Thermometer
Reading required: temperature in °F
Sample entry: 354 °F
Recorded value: 80 °F
